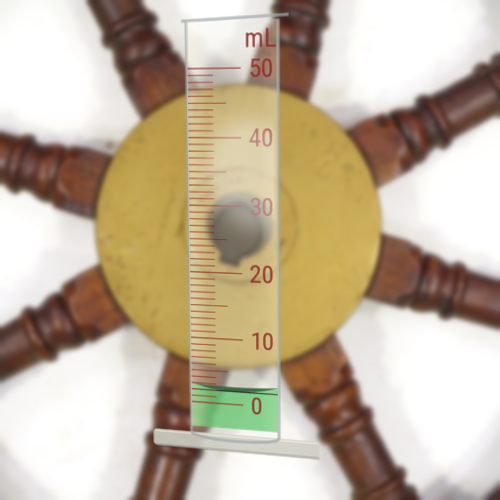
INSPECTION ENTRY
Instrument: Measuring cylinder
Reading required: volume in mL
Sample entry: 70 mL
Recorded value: 2 mL
